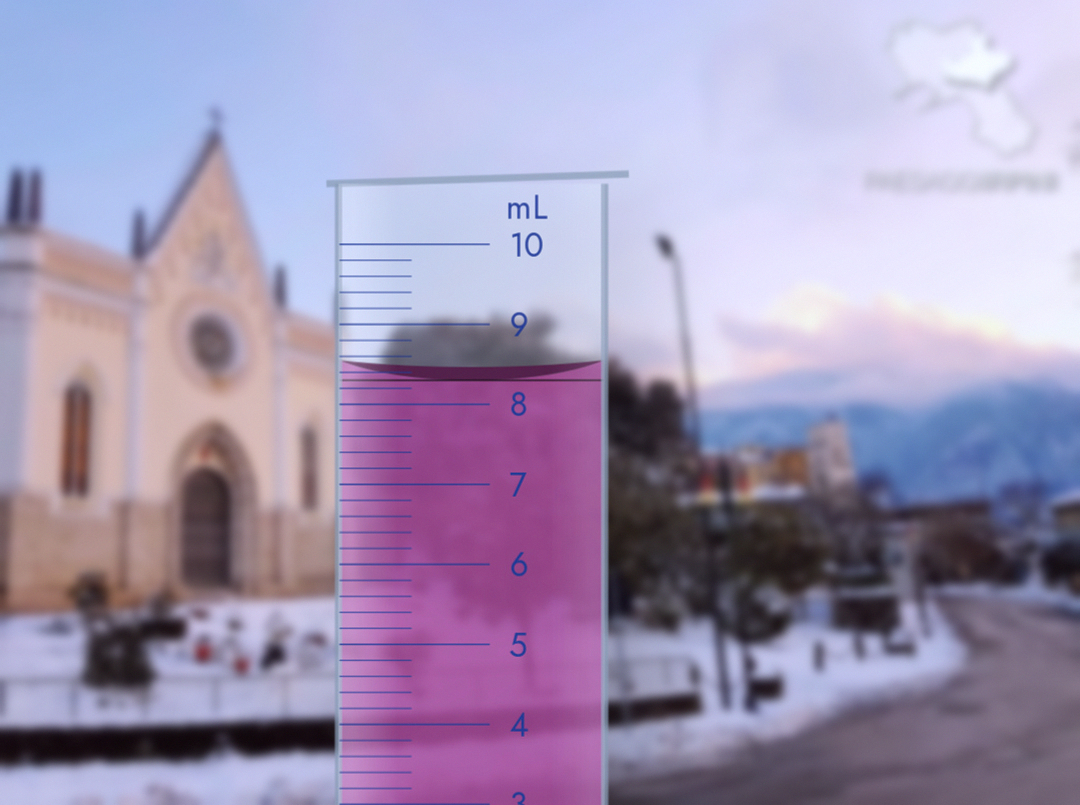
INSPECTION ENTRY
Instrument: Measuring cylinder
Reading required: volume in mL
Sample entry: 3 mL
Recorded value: 8.3 mL
